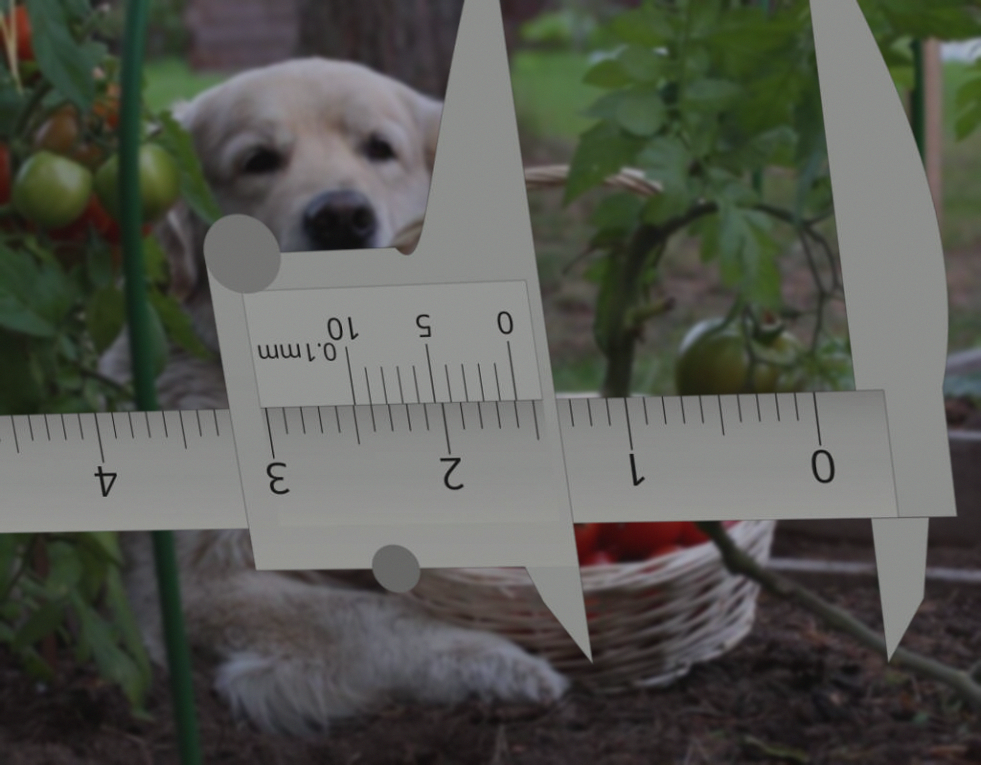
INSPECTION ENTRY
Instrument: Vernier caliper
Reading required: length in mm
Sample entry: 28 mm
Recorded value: 15.9 mm
